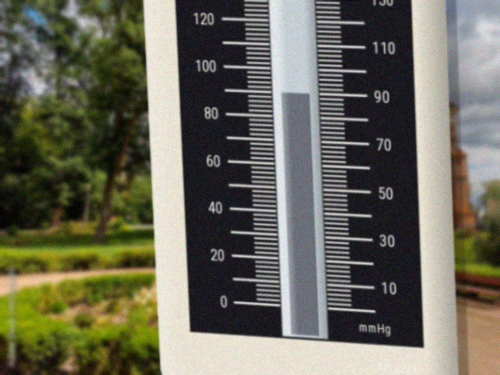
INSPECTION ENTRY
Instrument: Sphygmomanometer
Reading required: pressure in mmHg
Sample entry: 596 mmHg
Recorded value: 90 mmHg
